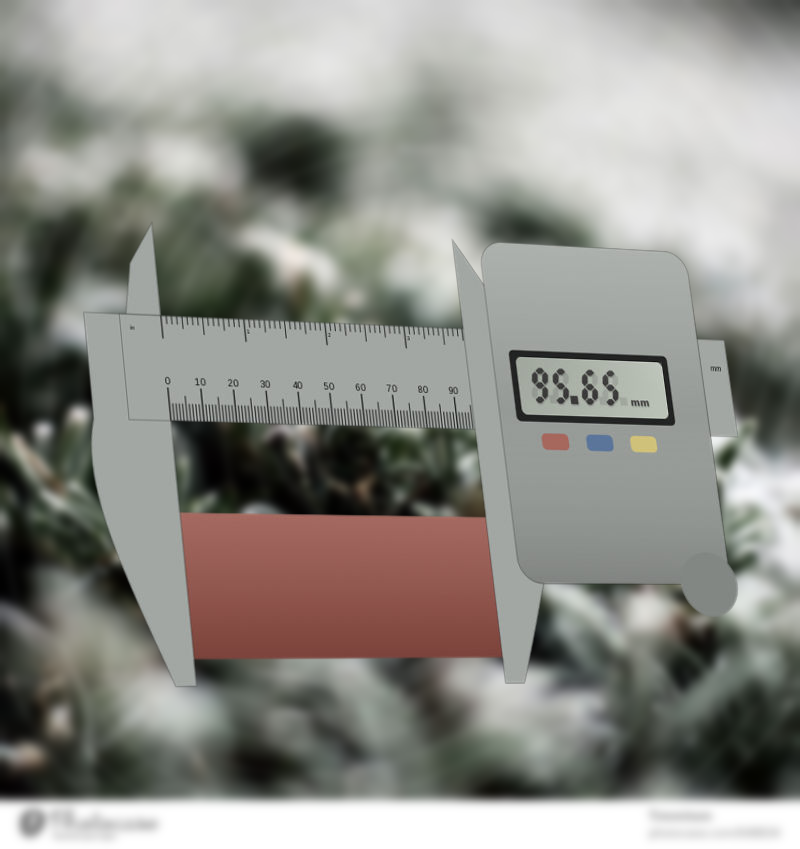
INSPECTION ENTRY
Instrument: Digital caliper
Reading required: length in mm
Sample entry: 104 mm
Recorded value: 95.65 mm
